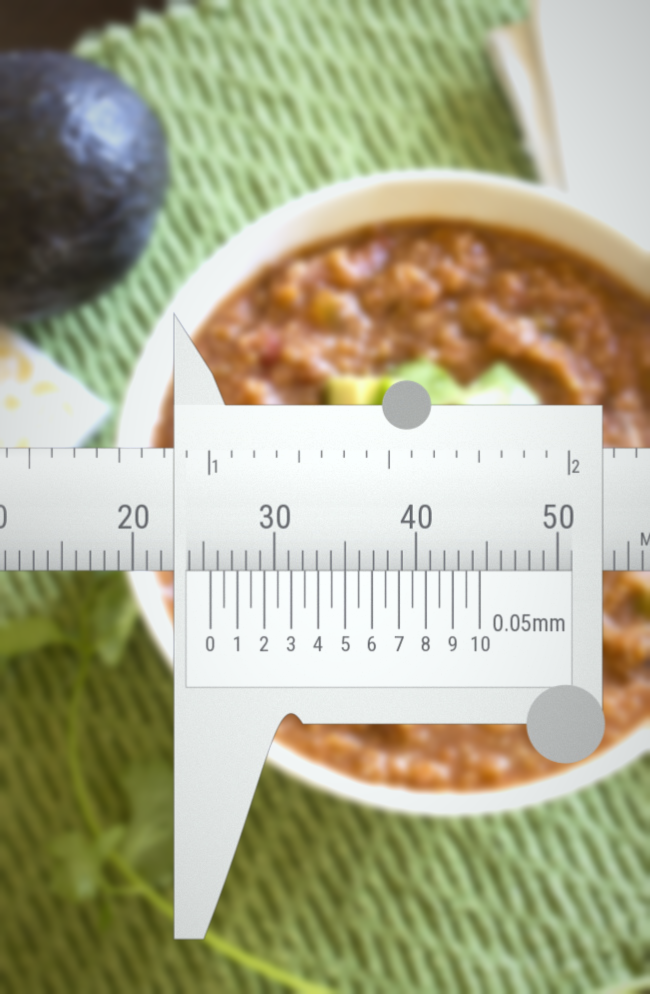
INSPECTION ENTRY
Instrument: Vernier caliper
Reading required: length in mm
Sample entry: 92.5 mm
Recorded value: 25.5 mm
